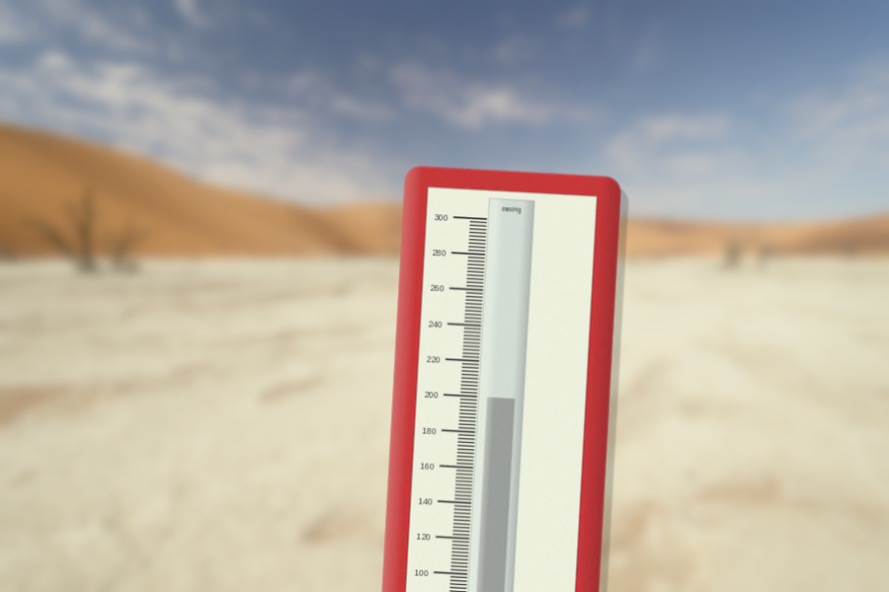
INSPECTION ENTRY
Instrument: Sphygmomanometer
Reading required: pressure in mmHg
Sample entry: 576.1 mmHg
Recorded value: 200 mmHg
